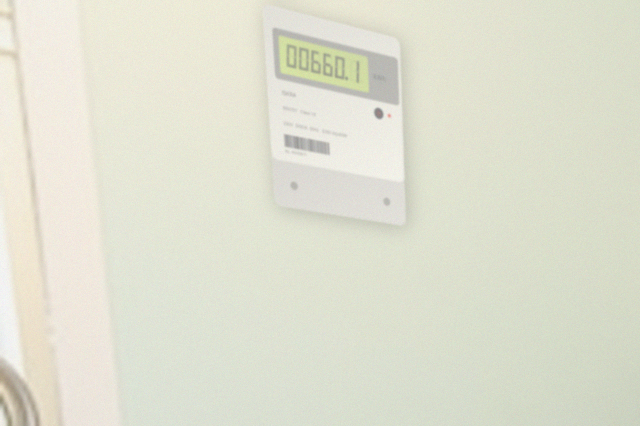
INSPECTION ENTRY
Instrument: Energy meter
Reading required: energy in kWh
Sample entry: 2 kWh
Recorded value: 660.1 kWh
